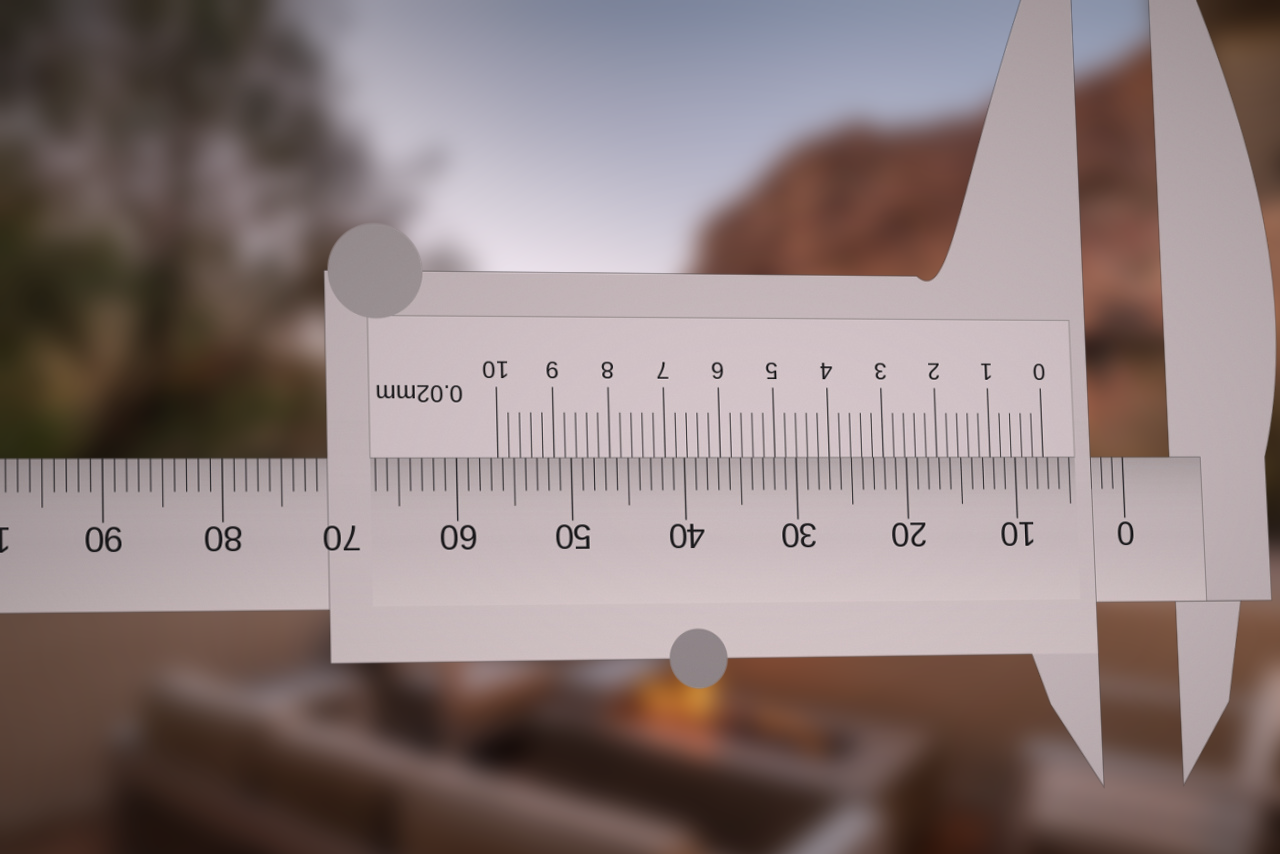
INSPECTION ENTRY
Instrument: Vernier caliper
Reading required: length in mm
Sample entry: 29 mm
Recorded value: 7.4 mm
